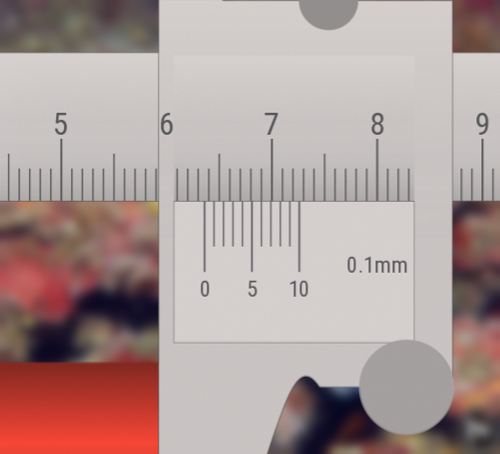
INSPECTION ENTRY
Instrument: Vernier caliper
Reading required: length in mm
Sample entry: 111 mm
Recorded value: 63.6 mm
